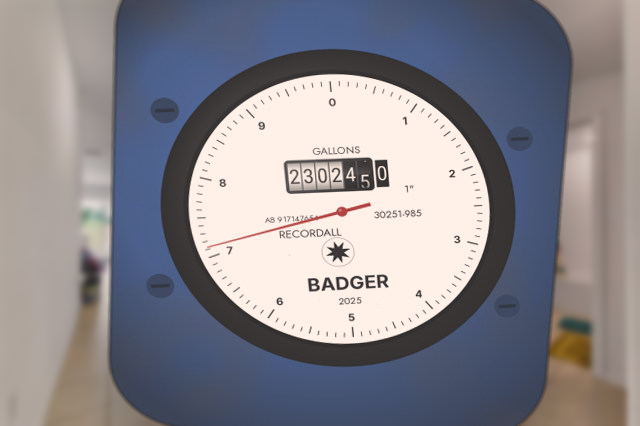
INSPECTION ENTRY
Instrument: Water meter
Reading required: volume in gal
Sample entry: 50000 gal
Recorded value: 2302447.1 gal
